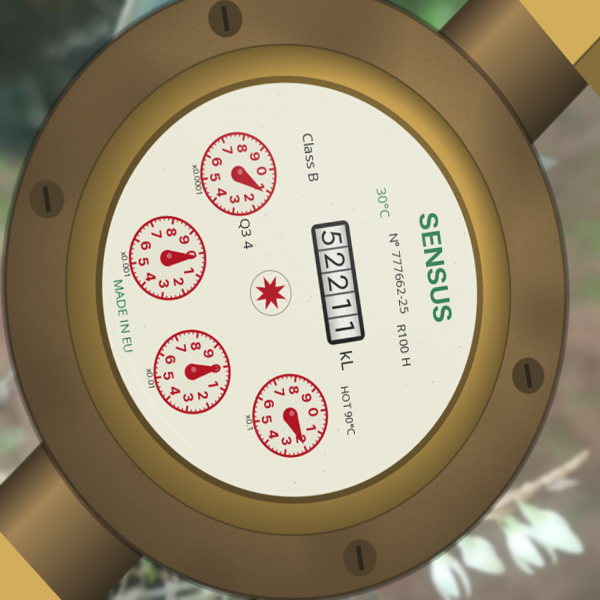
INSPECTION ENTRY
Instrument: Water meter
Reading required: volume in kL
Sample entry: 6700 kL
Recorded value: 52211.2001 kL
